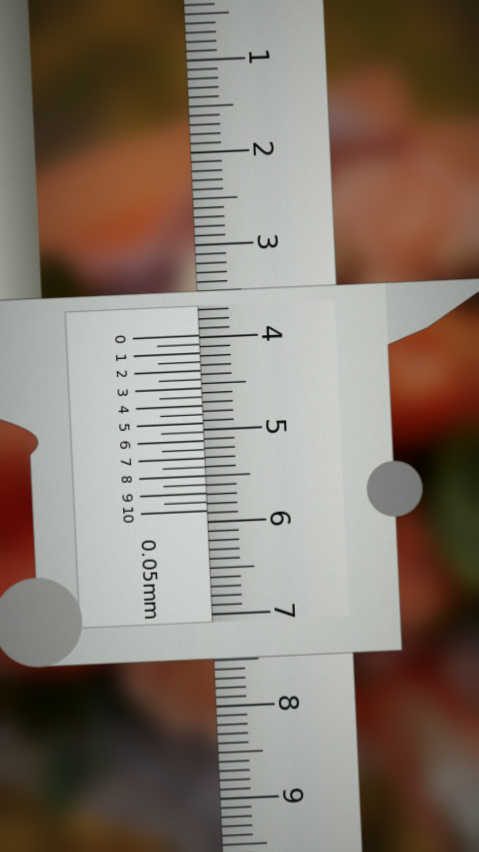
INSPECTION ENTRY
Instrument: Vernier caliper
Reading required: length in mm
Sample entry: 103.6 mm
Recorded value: 39.8 mm
